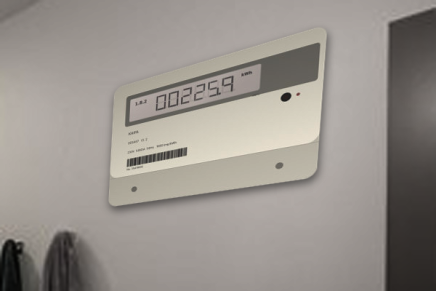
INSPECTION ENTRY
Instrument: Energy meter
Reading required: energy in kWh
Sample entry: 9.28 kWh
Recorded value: 225.9 kWh
